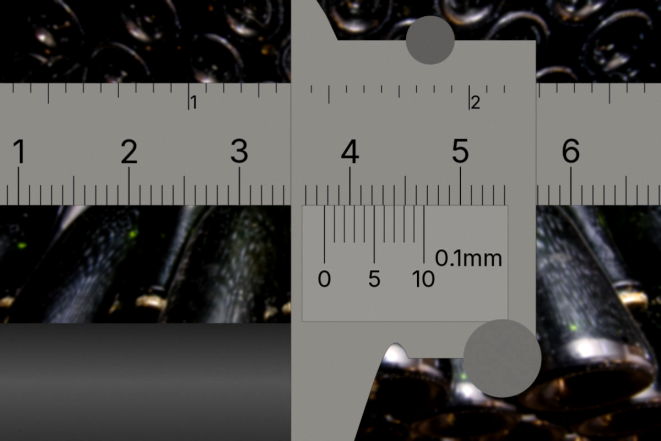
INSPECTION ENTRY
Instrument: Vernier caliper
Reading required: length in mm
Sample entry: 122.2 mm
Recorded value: 37.7 mm
